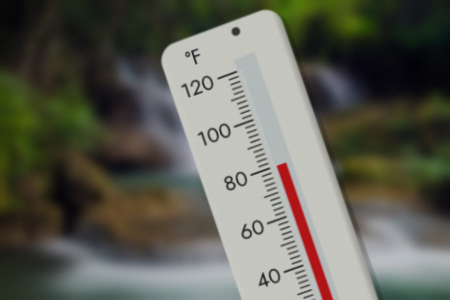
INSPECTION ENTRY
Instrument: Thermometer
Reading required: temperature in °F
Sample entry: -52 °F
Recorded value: 80 °F
